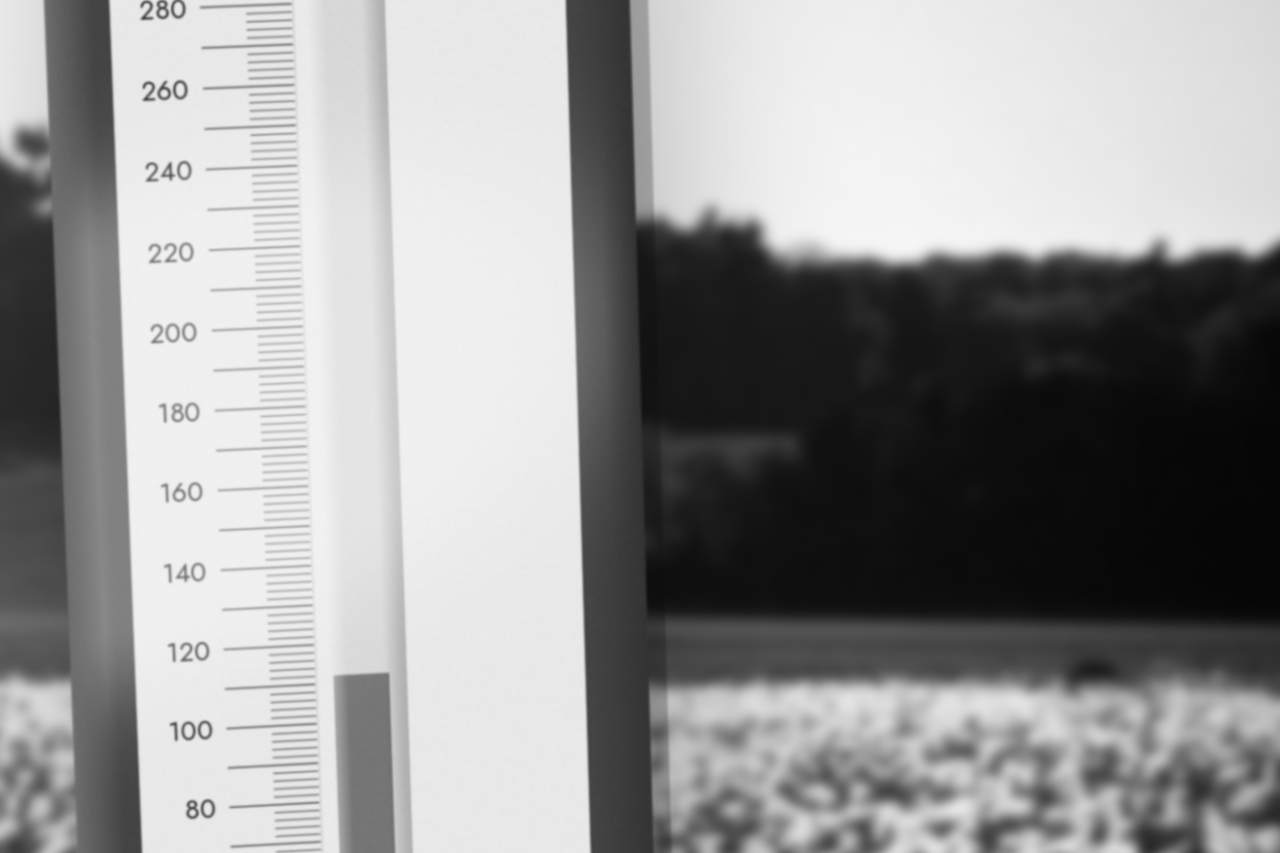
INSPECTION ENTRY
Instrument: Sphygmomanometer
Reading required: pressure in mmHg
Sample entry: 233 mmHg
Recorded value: 112 mmHg
